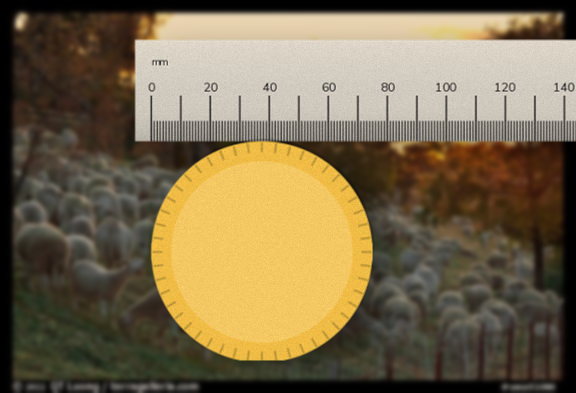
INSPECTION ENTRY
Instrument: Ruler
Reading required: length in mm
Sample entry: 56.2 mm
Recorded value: 75 mm
